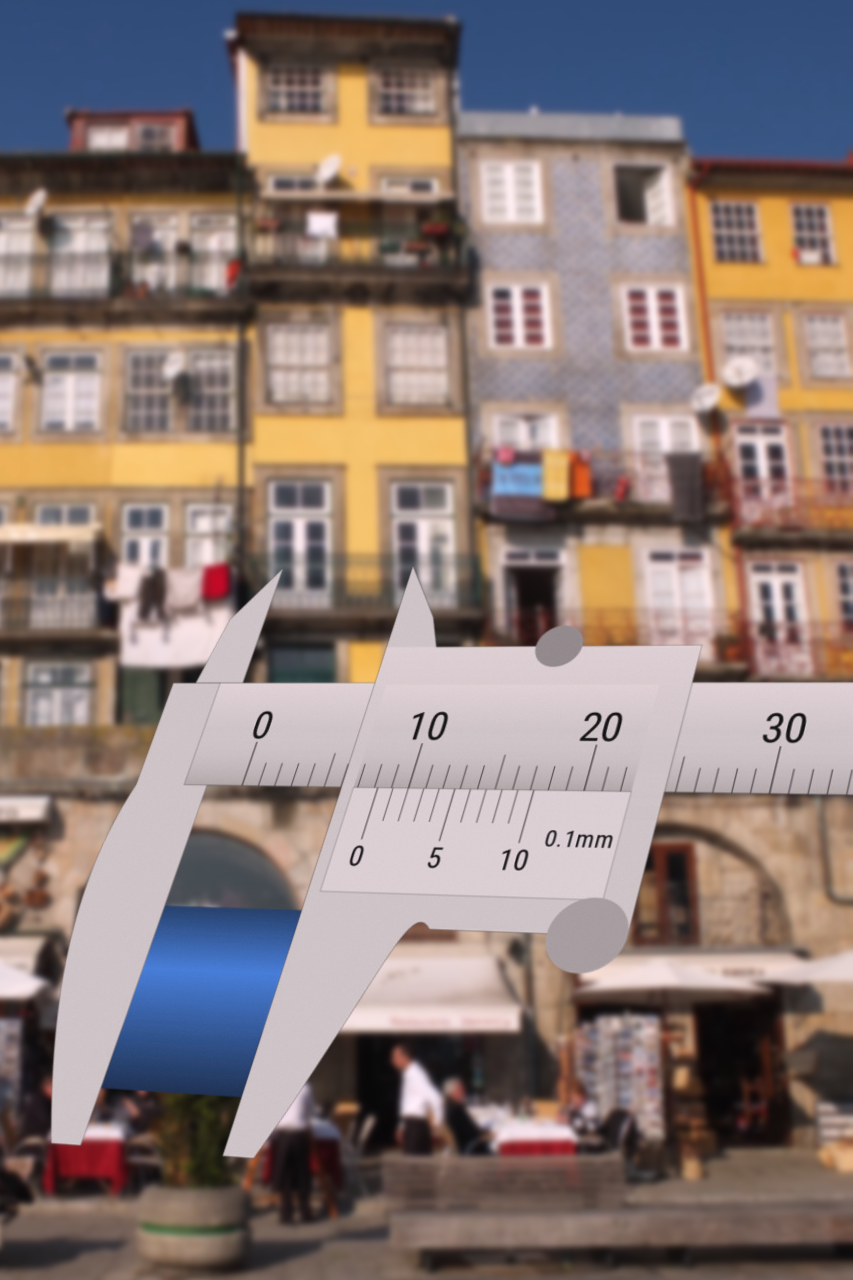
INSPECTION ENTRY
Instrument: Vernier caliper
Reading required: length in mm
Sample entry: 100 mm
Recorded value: 8.2 mm
